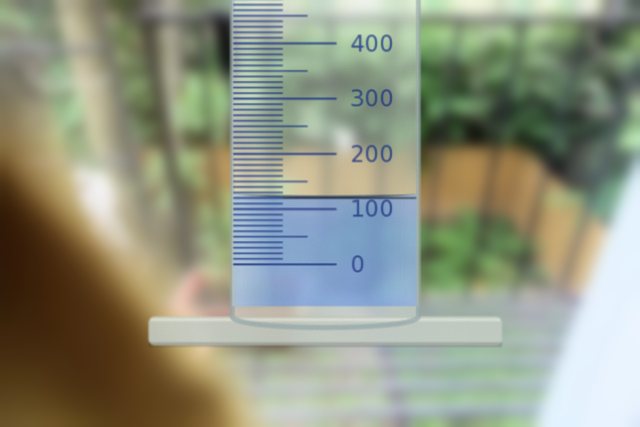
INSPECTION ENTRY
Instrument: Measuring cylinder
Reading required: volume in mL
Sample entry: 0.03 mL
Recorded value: 120 mL
